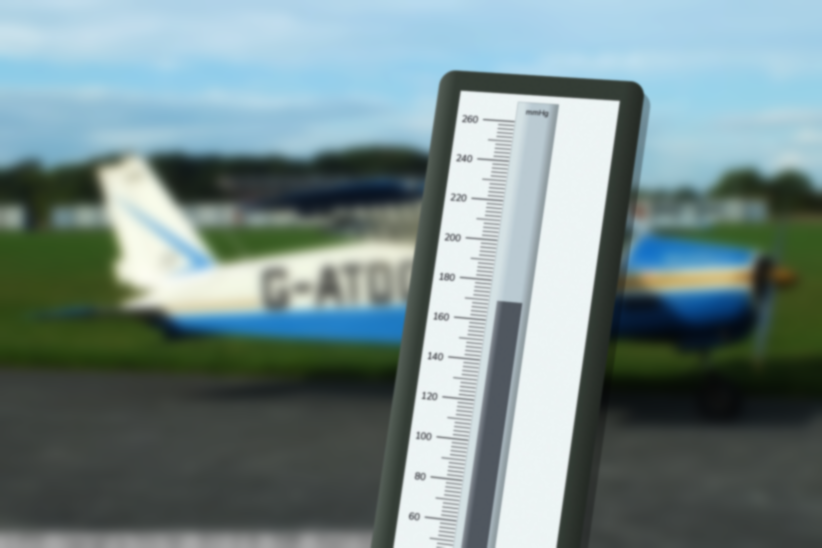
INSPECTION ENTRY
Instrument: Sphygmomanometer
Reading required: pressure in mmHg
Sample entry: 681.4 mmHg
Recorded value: 170 mmHg
